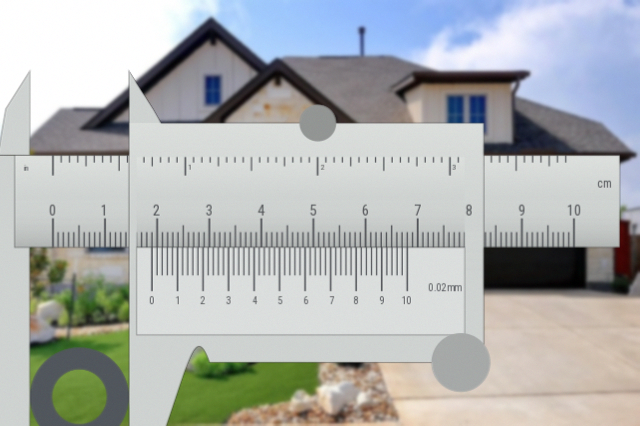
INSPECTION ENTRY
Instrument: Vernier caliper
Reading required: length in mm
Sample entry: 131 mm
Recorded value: 19.0 mm
